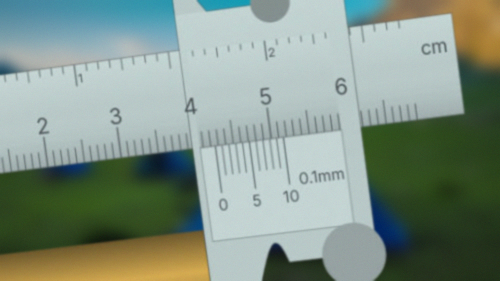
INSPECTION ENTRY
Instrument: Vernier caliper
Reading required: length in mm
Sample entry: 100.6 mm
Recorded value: 42.6 mm
